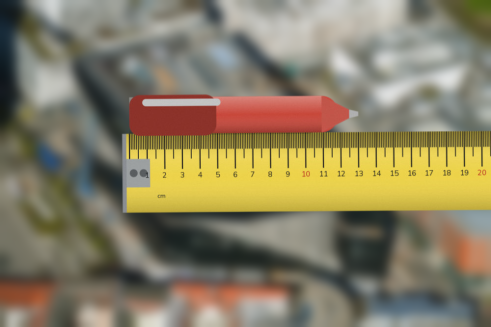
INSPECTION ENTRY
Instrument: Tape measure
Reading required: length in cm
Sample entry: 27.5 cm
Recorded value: 13 cm
